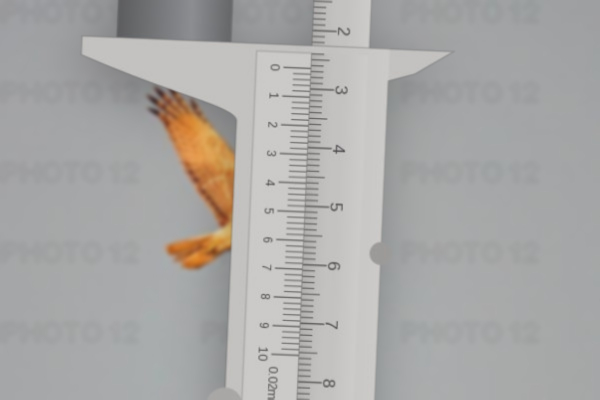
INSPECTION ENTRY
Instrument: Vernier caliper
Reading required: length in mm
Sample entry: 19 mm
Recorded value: 26.5 mm
